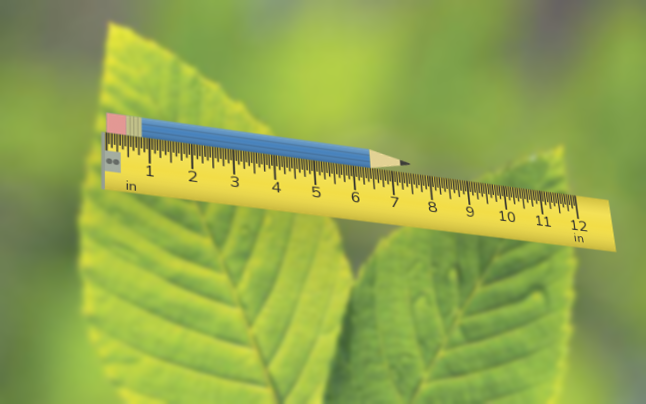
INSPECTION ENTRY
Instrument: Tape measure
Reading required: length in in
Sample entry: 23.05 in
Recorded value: 7.5 in
